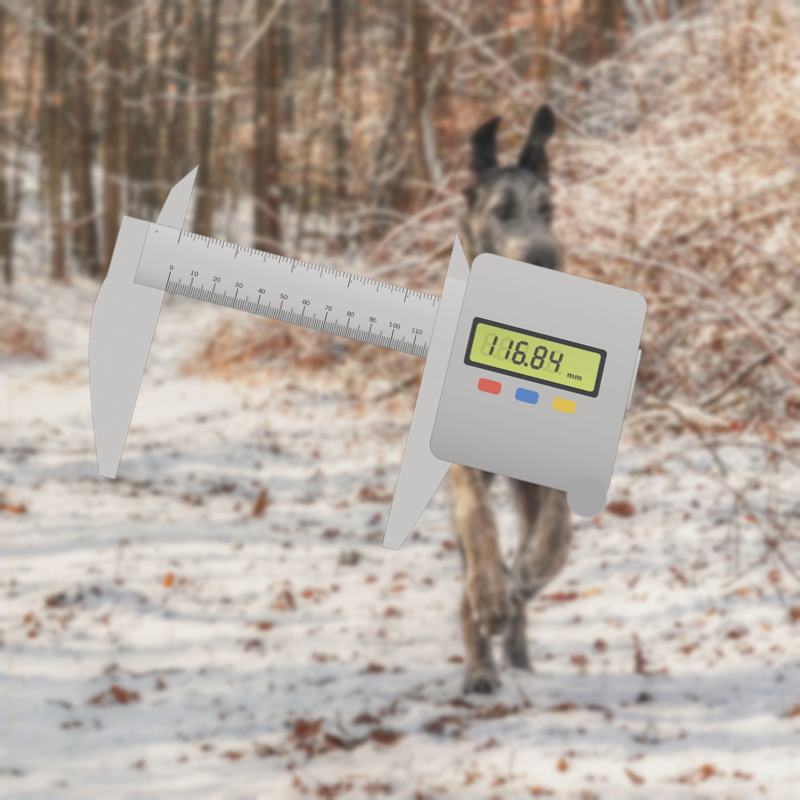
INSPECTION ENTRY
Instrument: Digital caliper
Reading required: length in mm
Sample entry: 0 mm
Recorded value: 116.84 mm
